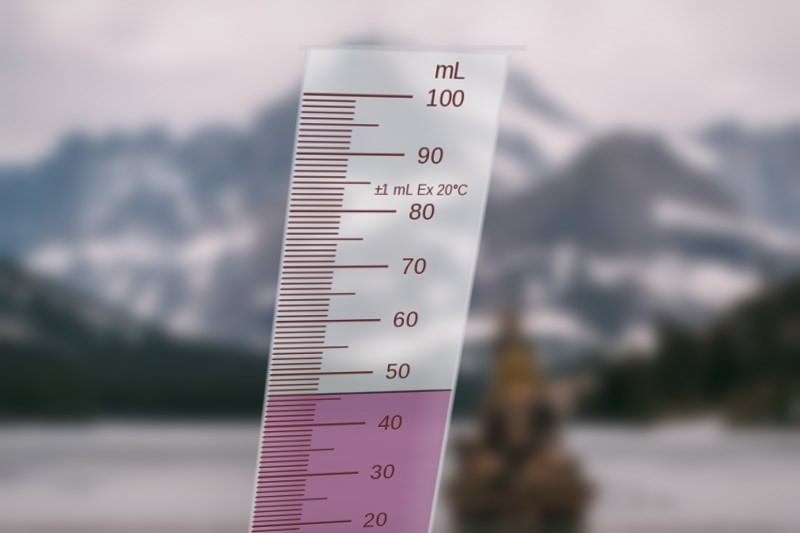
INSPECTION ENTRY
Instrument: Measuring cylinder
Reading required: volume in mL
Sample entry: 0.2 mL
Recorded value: 46 mL
